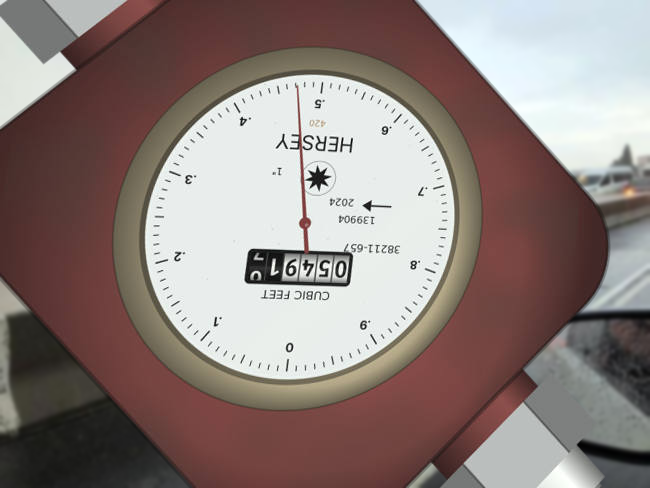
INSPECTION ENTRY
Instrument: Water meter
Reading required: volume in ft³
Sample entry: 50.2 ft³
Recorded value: 54916.47 ft³
